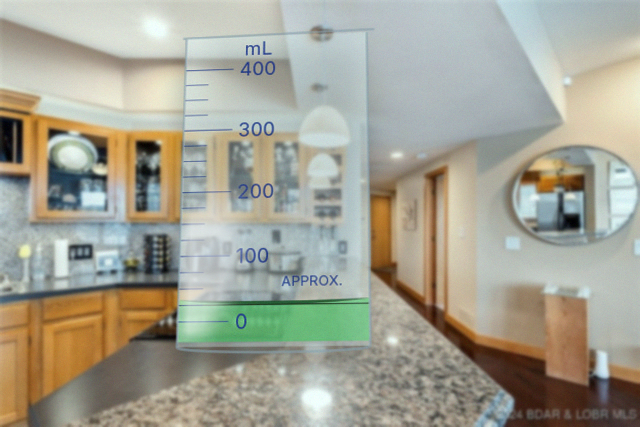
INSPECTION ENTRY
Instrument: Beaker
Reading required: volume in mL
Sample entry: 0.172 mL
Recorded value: 25 mL
